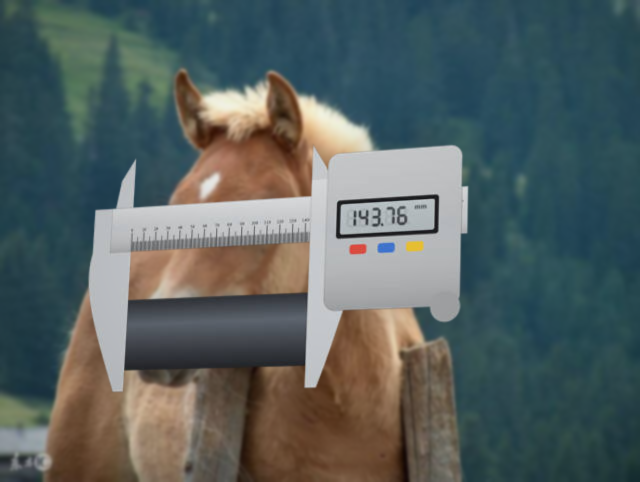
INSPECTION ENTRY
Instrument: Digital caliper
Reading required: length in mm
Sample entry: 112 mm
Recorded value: 143.76 mm
